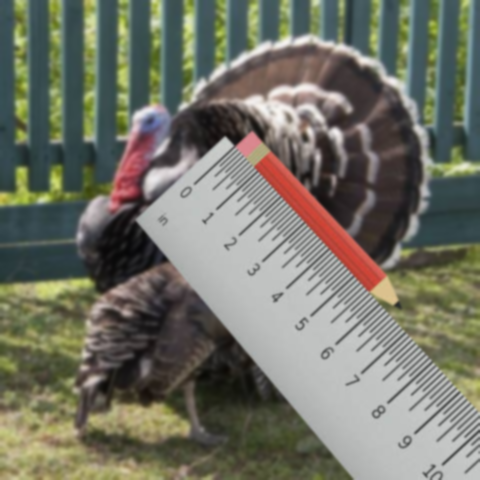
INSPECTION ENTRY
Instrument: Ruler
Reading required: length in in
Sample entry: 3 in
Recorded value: 6.5 in
